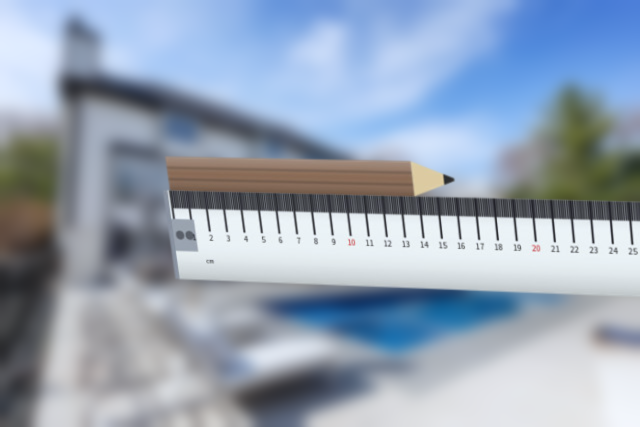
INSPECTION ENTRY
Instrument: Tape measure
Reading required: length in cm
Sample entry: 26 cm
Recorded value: 16 cm
